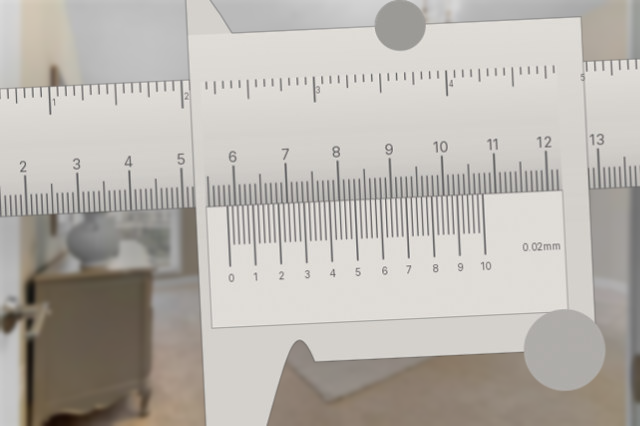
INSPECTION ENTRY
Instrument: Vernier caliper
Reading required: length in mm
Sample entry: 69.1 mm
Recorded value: 58.5 mm
